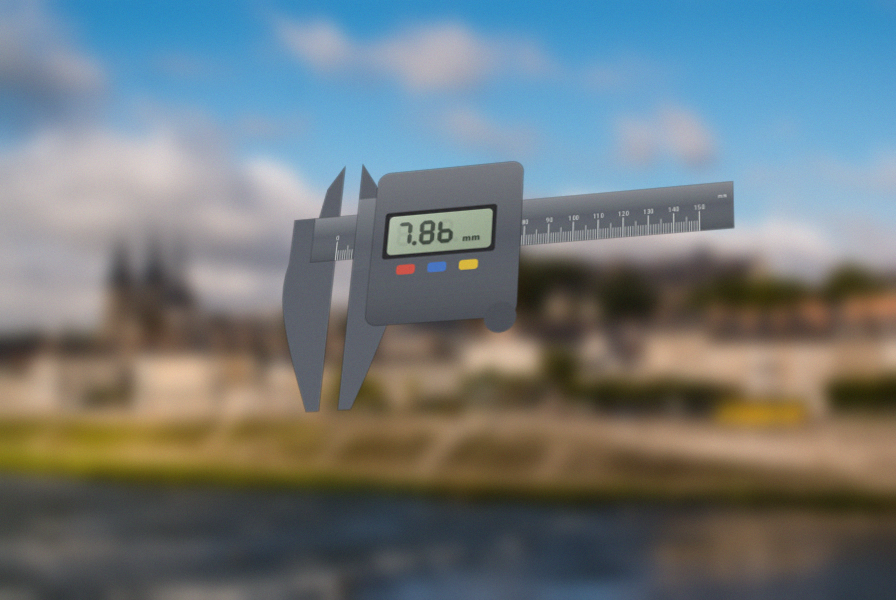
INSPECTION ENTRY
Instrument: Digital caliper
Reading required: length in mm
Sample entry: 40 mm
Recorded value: 7.86 mm
